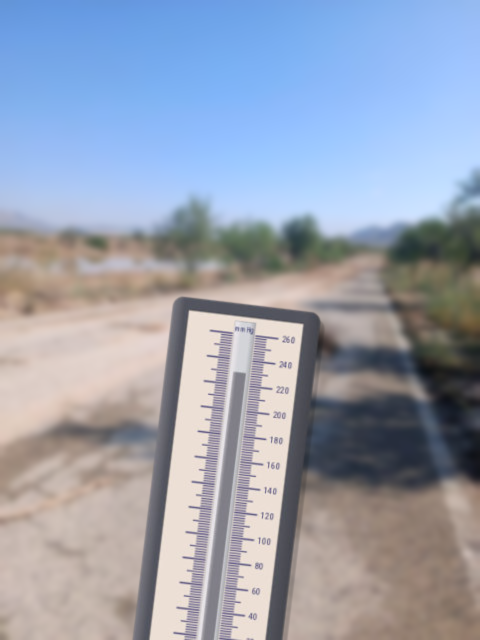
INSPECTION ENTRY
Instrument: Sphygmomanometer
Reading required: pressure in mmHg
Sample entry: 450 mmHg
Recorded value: 230 mmHg
